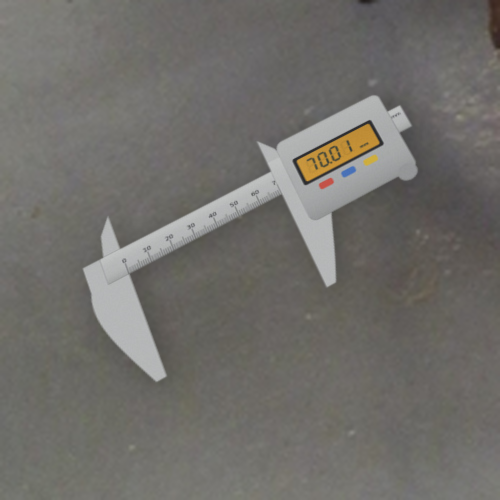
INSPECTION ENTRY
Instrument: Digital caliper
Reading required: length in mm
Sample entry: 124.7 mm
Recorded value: 70.01 mm
